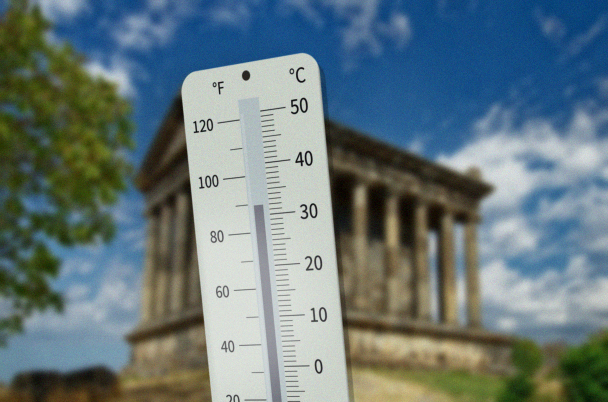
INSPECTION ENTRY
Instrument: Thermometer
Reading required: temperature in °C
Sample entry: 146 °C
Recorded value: 32 °C
